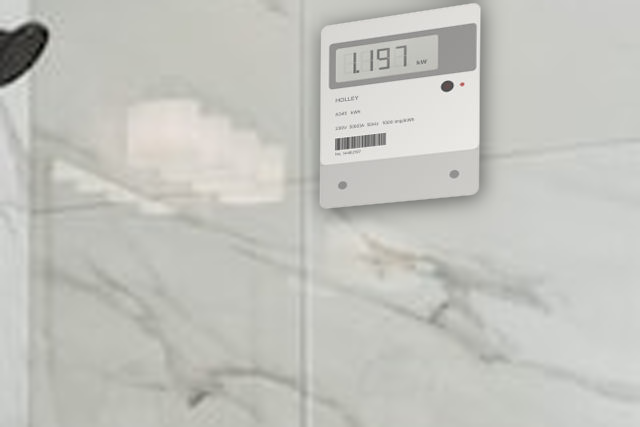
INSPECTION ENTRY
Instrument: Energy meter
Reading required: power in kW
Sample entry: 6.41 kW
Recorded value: 1.197 kW
